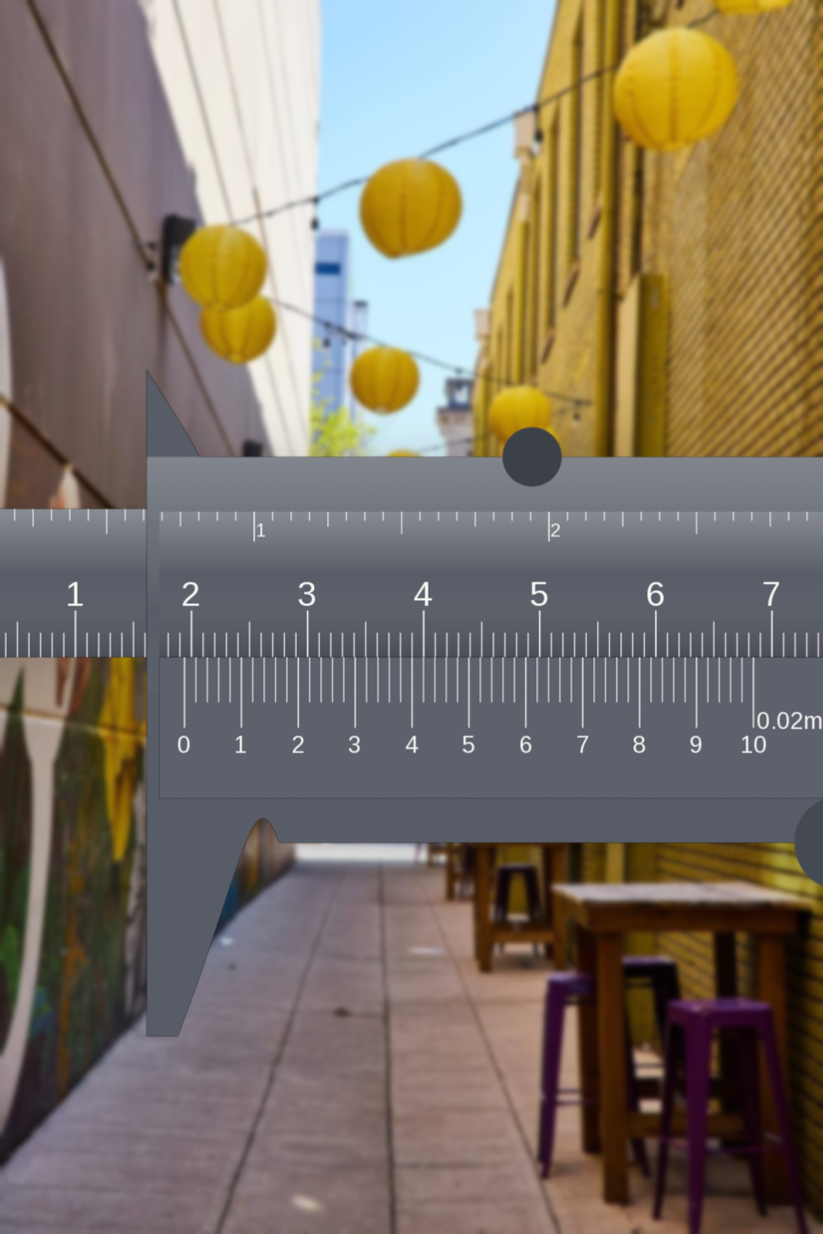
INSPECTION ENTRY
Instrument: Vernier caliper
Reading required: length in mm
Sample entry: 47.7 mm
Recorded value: 19.4 mm
